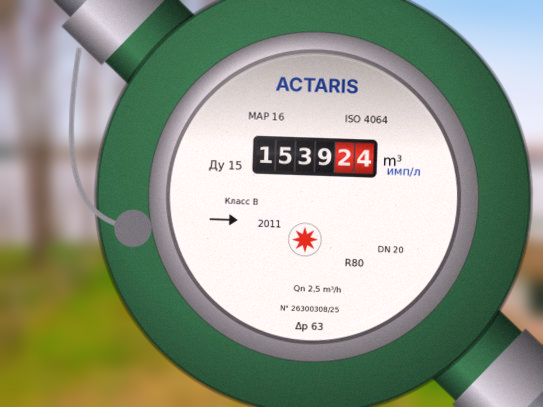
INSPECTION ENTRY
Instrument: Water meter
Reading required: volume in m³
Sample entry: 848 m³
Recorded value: 1539.24 m³
